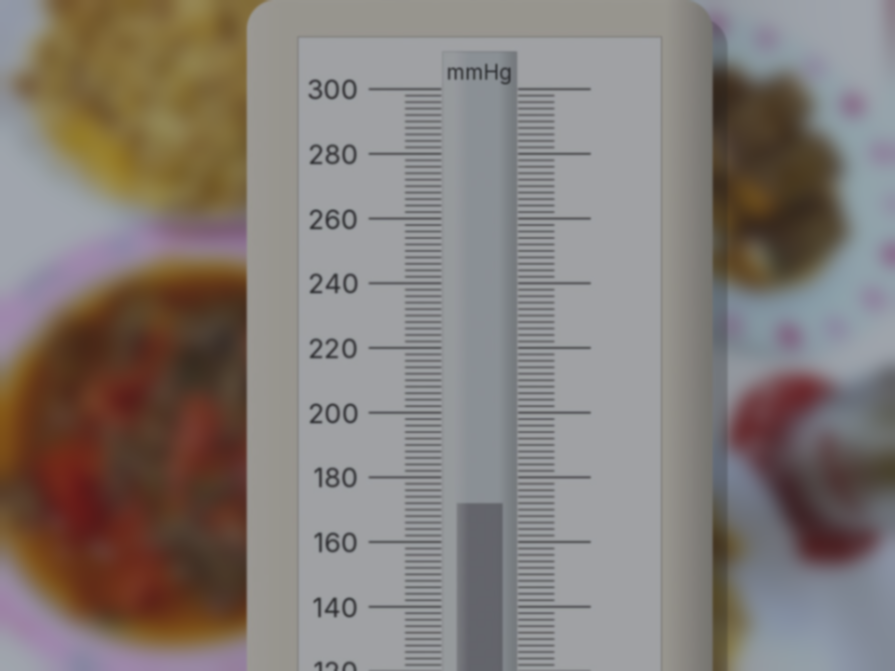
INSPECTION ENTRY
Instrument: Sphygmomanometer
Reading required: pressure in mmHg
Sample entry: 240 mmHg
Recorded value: 172 mmHg
